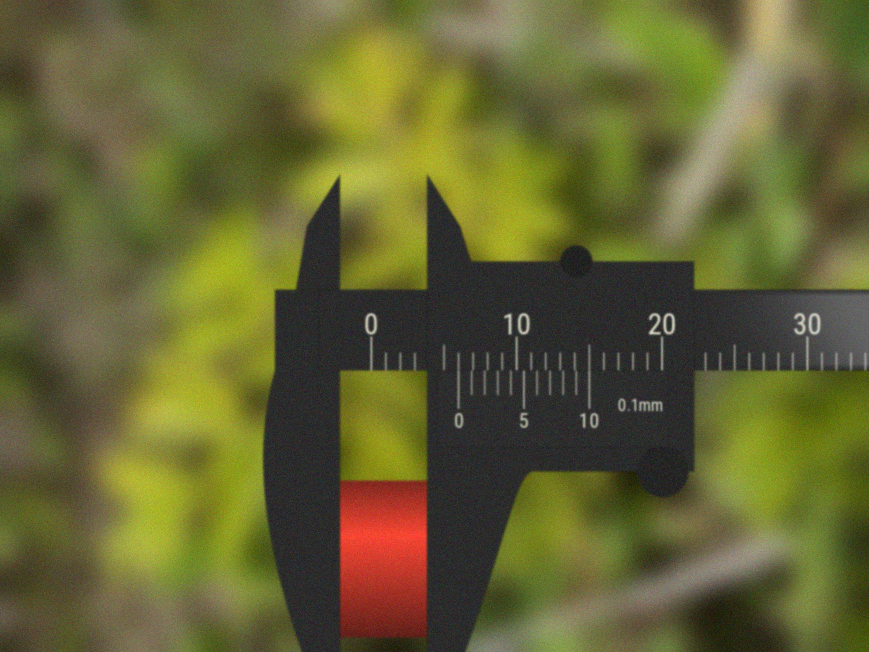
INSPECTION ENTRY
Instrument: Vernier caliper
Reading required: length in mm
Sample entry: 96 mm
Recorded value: 6.0 mm
